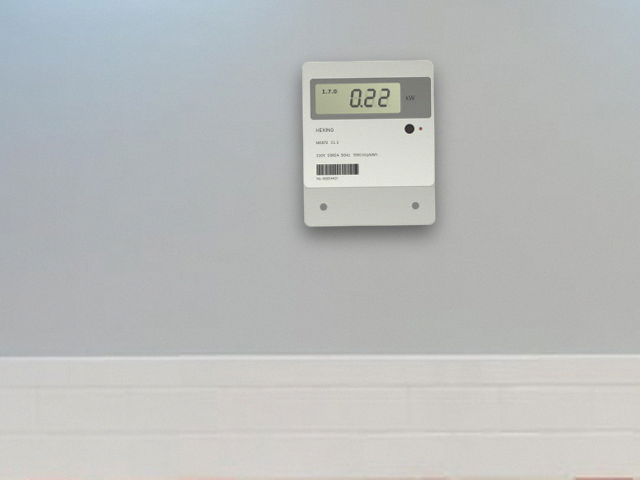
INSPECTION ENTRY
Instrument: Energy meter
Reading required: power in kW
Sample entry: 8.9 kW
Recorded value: 0.22 kW
